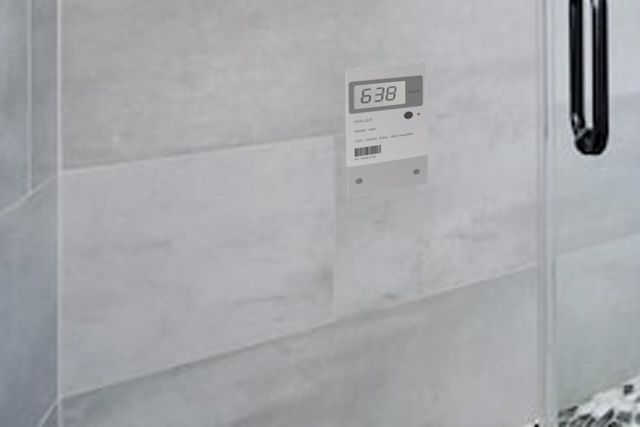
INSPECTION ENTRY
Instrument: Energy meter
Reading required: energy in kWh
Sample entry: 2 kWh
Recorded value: 638 kWh
